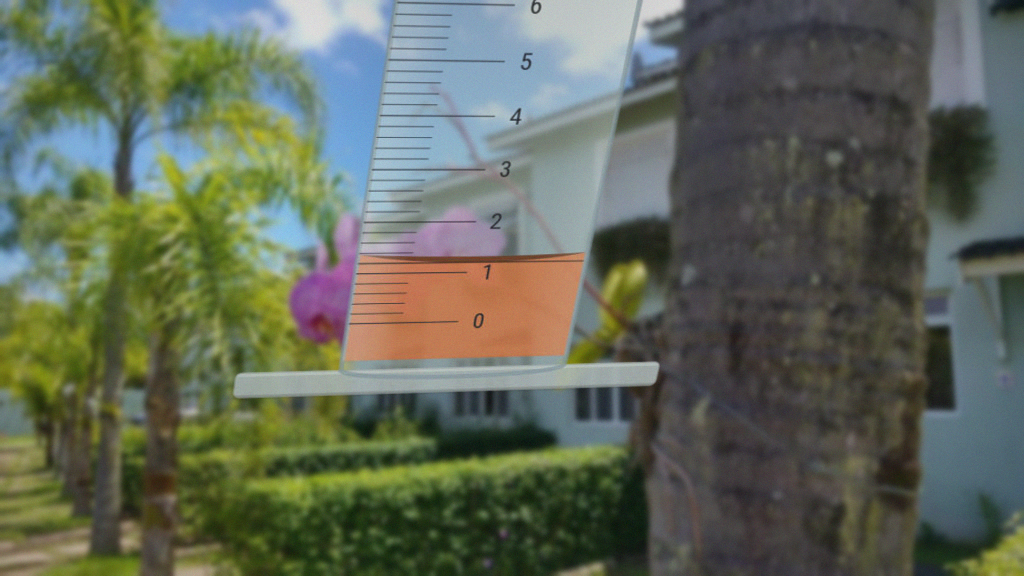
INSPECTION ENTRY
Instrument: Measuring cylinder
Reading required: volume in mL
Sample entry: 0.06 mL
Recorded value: 1.2 mL
